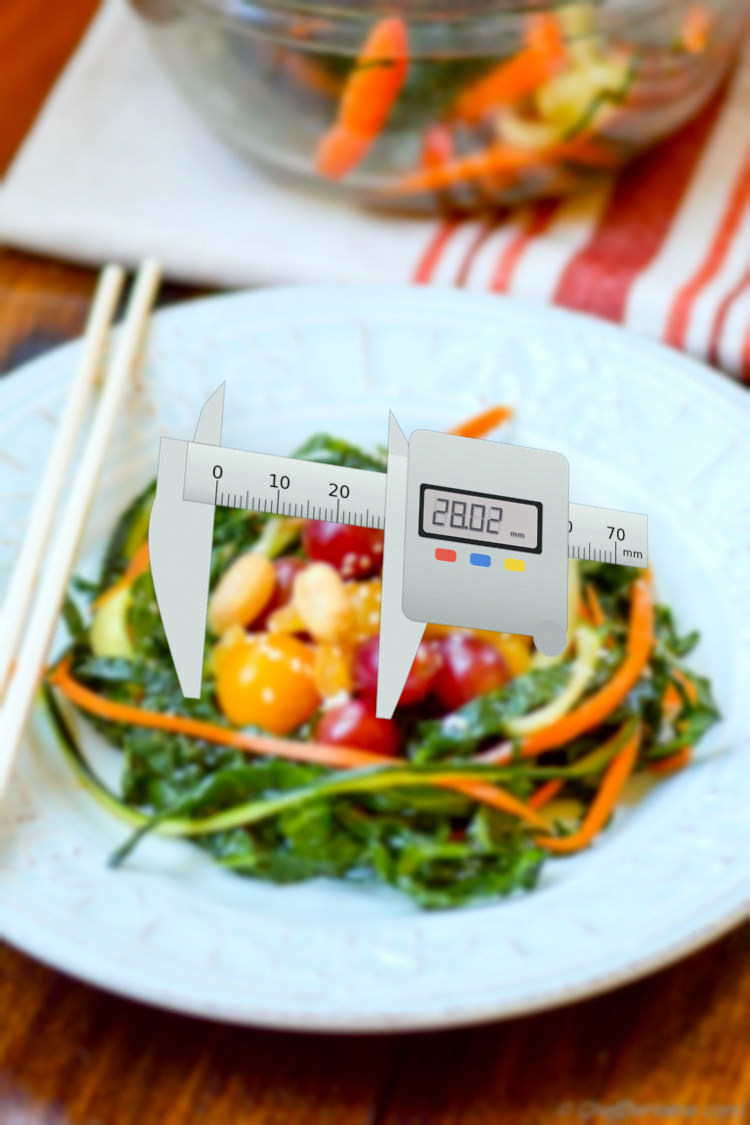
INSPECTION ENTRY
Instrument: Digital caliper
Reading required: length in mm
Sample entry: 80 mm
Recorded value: 28.02 mm
